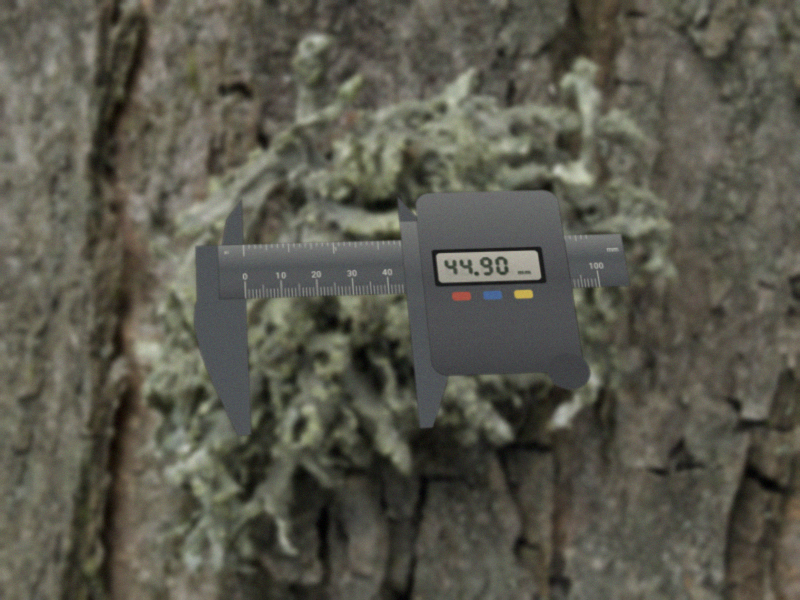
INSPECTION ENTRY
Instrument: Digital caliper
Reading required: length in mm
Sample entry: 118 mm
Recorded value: 44.90 mm
